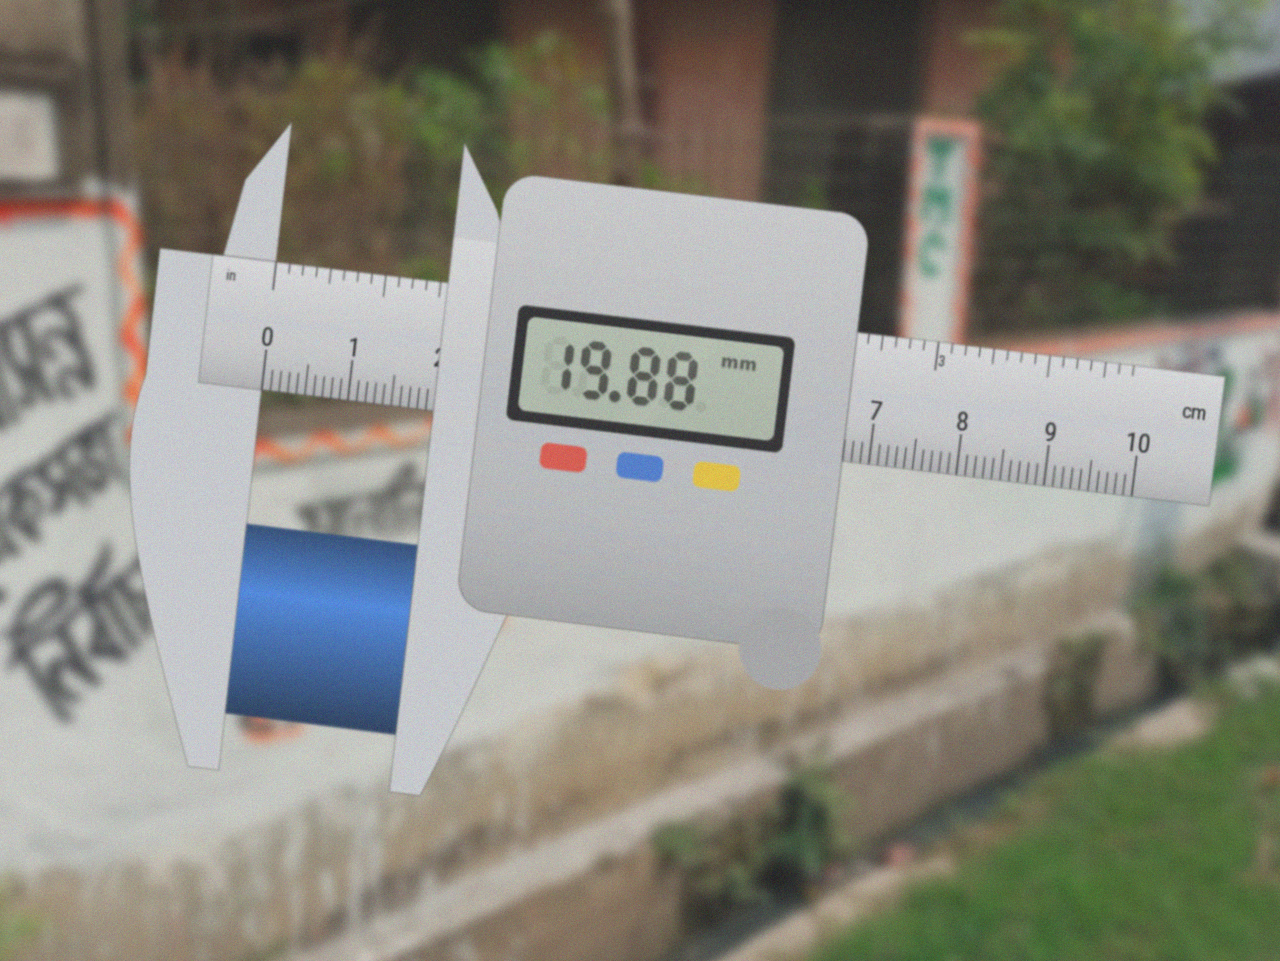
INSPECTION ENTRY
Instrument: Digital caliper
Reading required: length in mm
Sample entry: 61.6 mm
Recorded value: 19.88 mm
